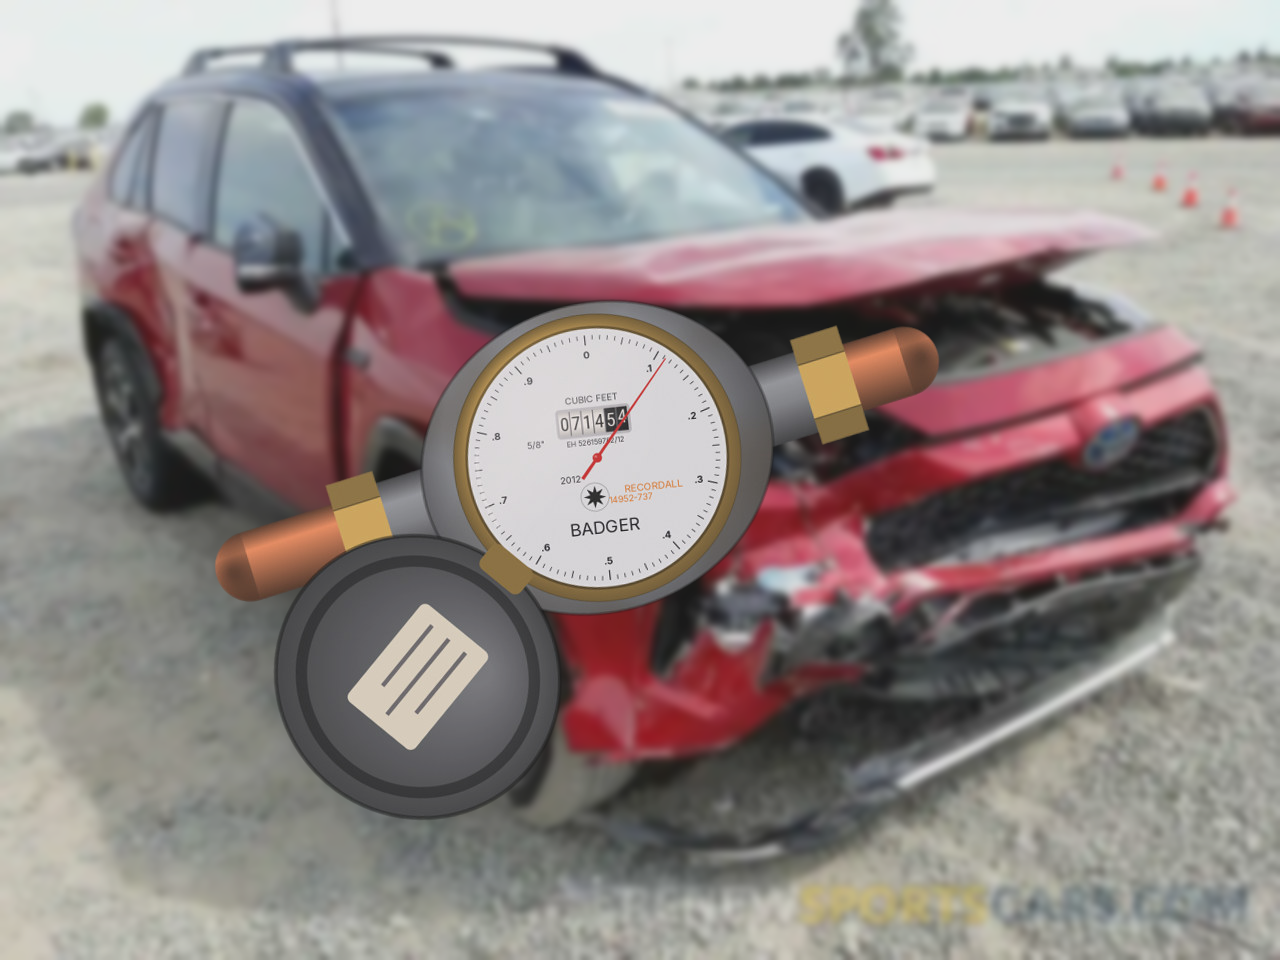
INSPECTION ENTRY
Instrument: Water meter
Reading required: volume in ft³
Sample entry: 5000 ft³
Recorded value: 71454.11 ft³
